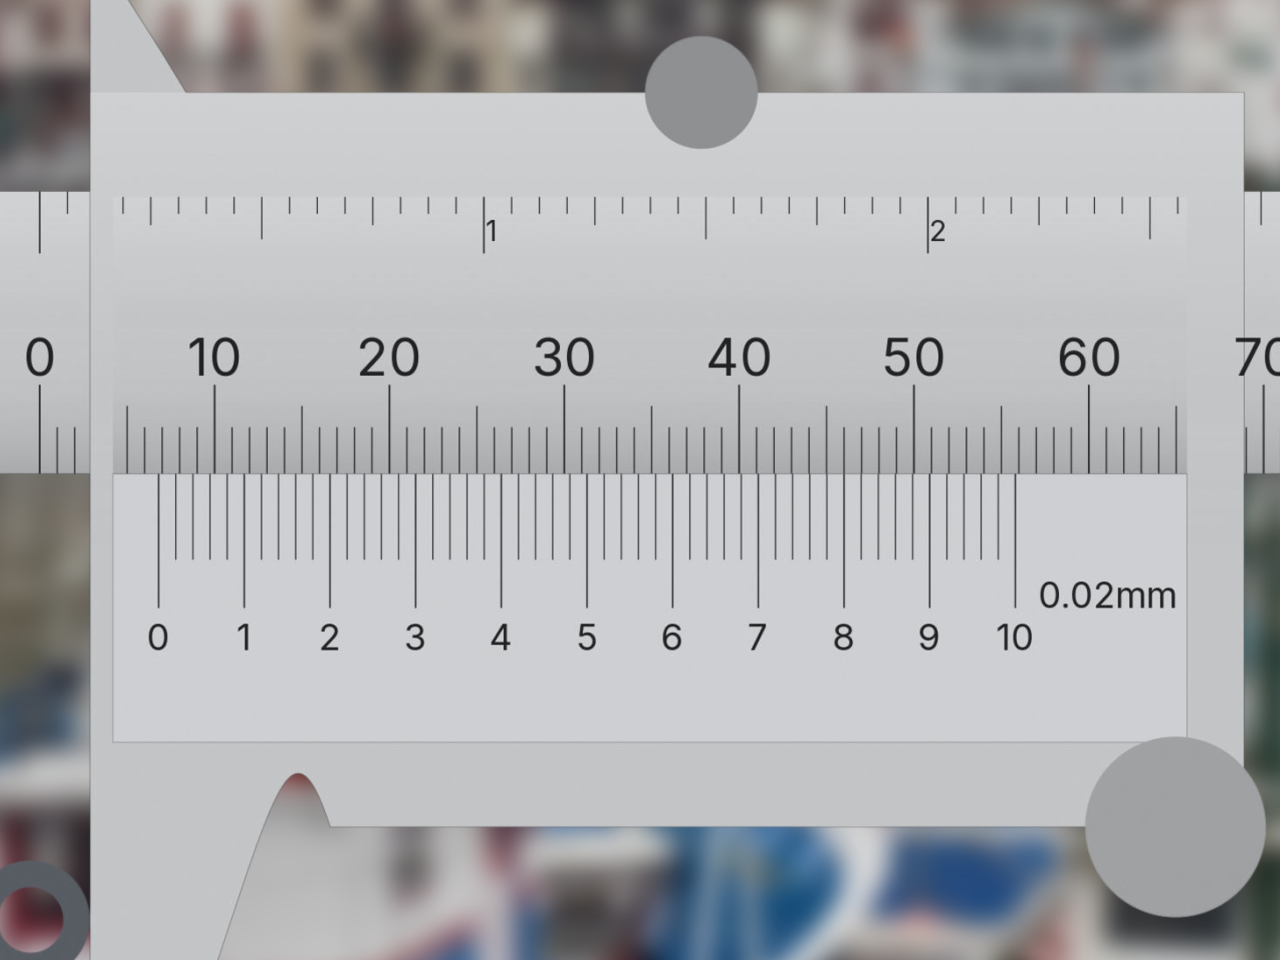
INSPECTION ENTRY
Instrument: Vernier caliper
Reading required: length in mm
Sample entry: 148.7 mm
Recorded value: 6.8 mm
